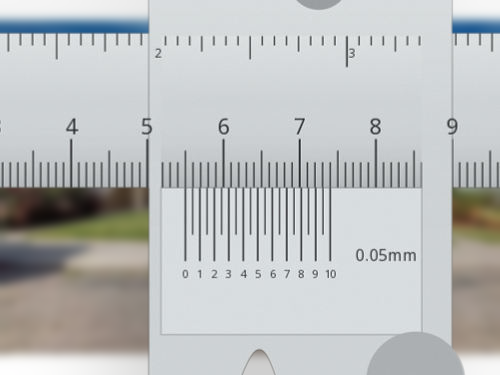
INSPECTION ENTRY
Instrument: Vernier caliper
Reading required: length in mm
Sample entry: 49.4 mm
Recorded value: 55.0 mm
